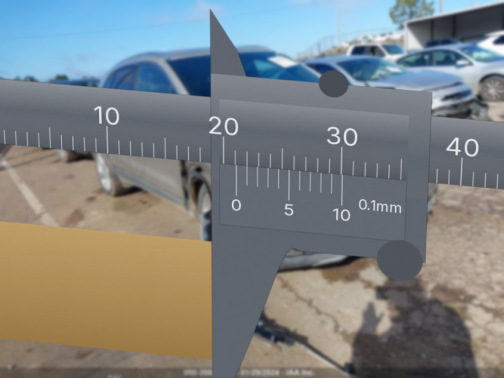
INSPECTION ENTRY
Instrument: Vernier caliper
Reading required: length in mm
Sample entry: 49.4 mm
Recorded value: 21.1 mm
